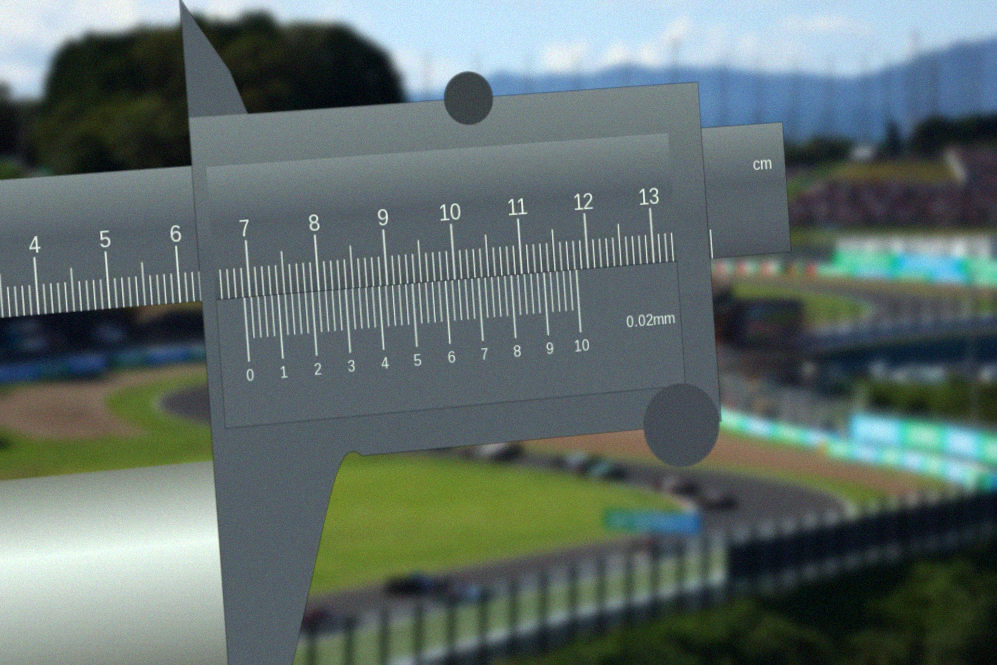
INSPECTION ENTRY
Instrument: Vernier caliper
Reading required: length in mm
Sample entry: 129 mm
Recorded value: 69.2 mm
